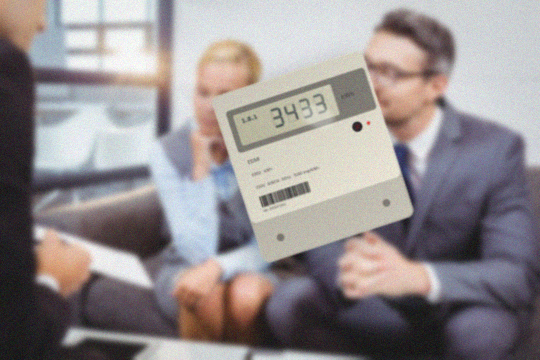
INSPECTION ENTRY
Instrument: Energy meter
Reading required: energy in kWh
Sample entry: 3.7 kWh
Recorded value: 3433 kWh
